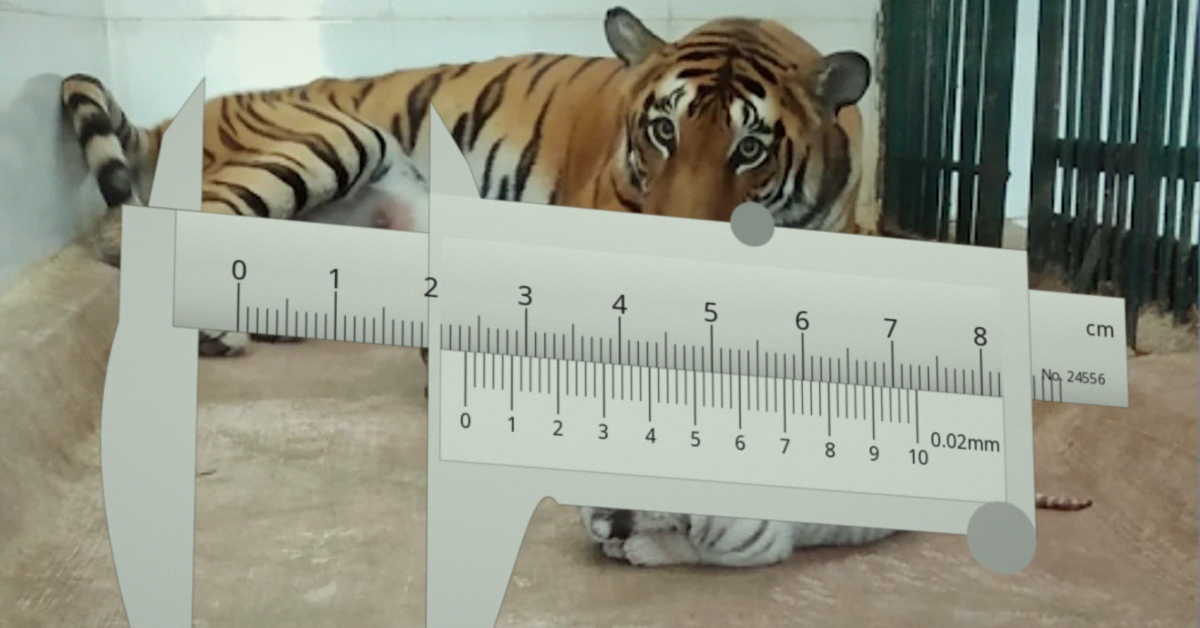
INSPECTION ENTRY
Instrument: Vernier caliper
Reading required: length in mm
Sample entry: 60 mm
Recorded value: 23.6 mm
